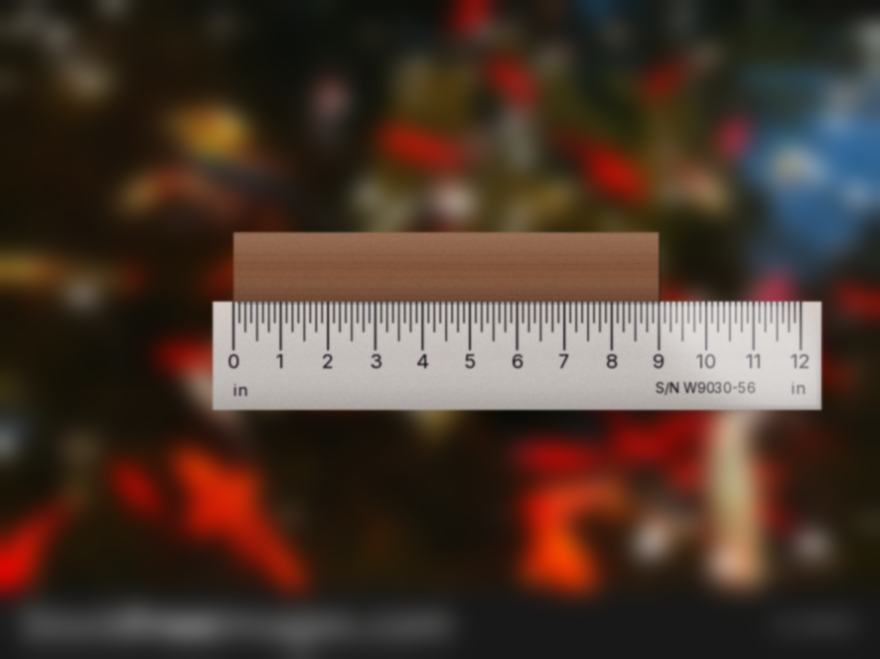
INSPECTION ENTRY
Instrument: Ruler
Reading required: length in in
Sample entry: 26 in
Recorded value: 9 in
